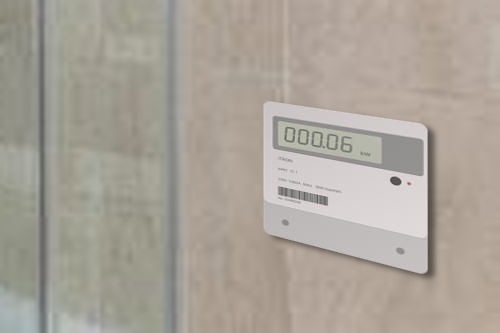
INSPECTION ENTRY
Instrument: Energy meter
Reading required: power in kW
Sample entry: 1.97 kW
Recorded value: 0.06 kW
